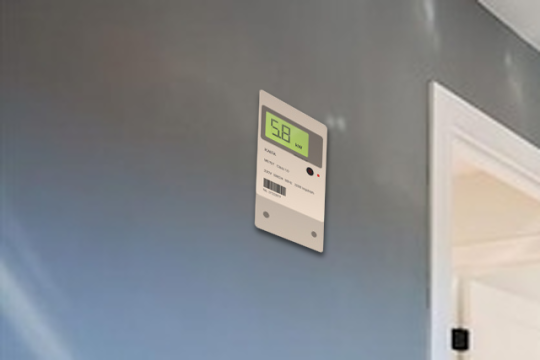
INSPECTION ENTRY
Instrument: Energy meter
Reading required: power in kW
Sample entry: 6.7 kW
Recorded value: 5.8 kW
